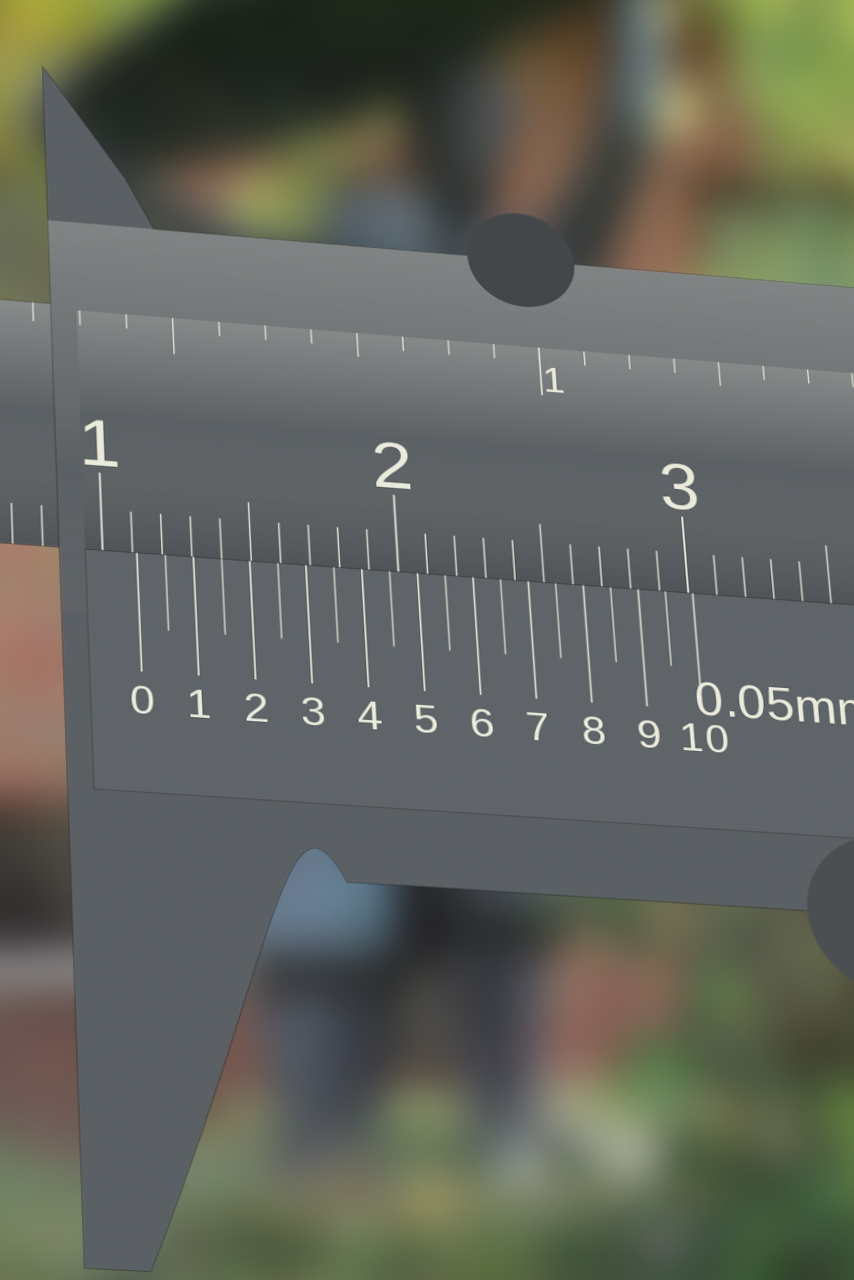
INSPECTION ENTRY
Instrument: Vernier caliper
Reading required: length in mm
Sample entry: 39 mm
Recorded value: 11.15 mm
